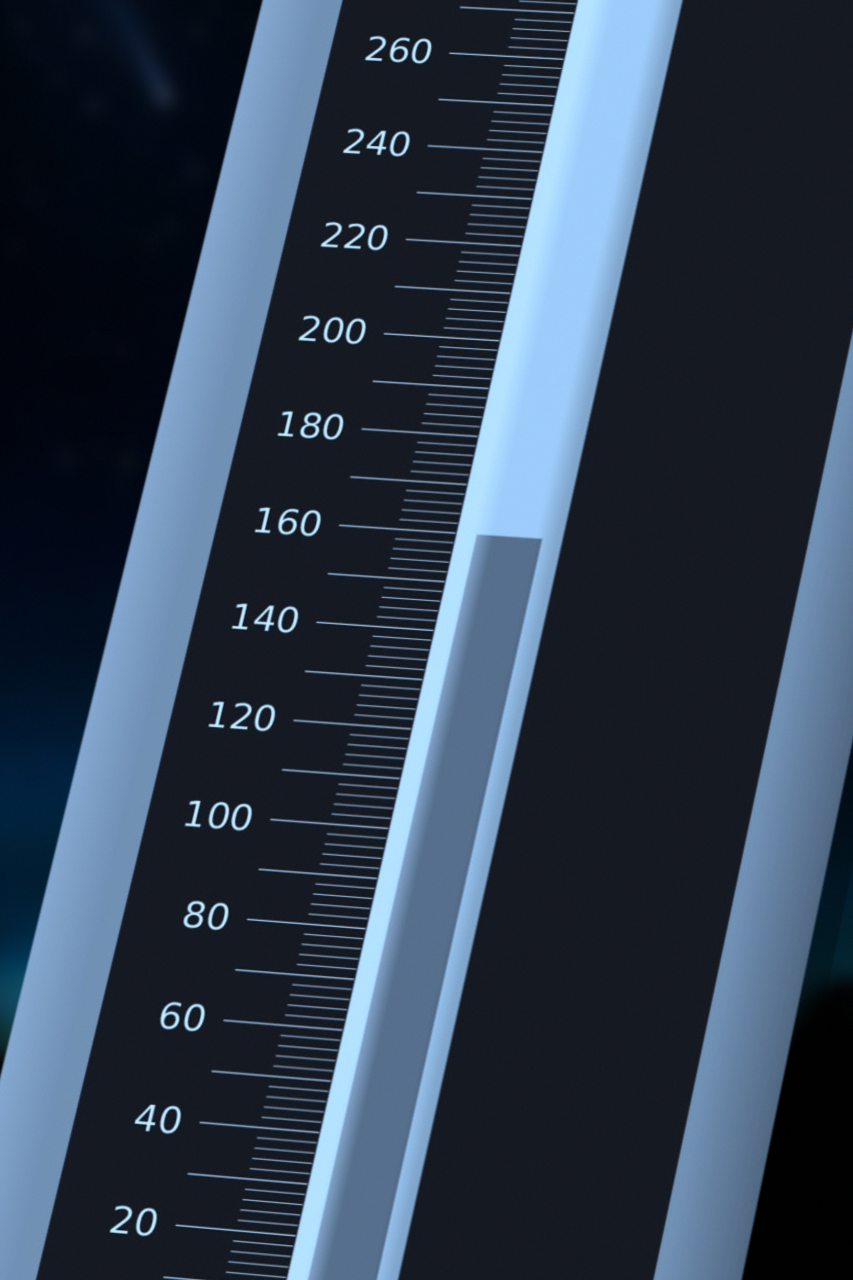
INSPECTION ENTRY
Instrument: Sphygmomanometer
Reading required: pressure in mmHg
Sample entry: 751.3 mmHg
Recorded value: 160 mmHg
